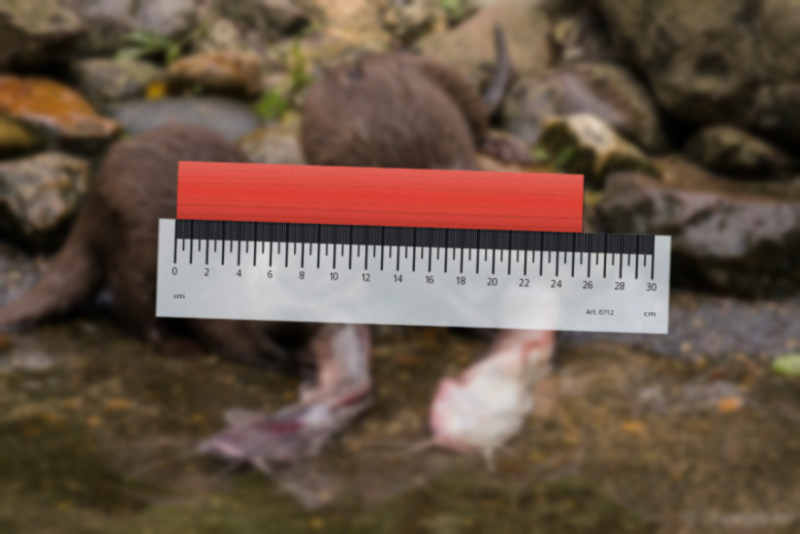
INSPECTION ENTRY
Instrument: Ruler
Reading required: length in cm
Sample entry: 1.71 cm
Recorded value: 25.5 cm
